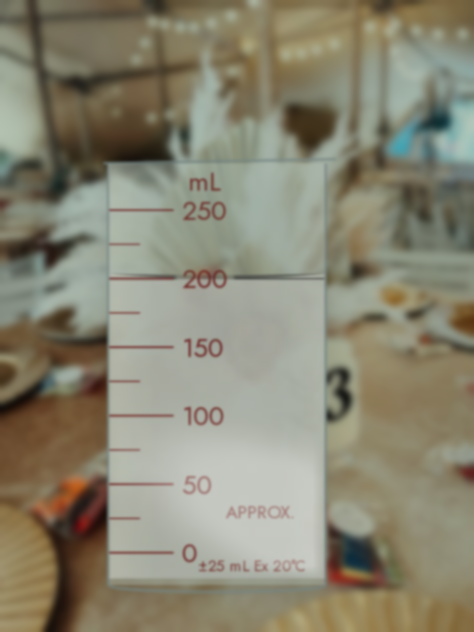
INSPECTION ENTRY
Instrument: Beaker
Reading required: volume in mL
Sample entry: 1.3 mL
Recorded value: 200 mL
